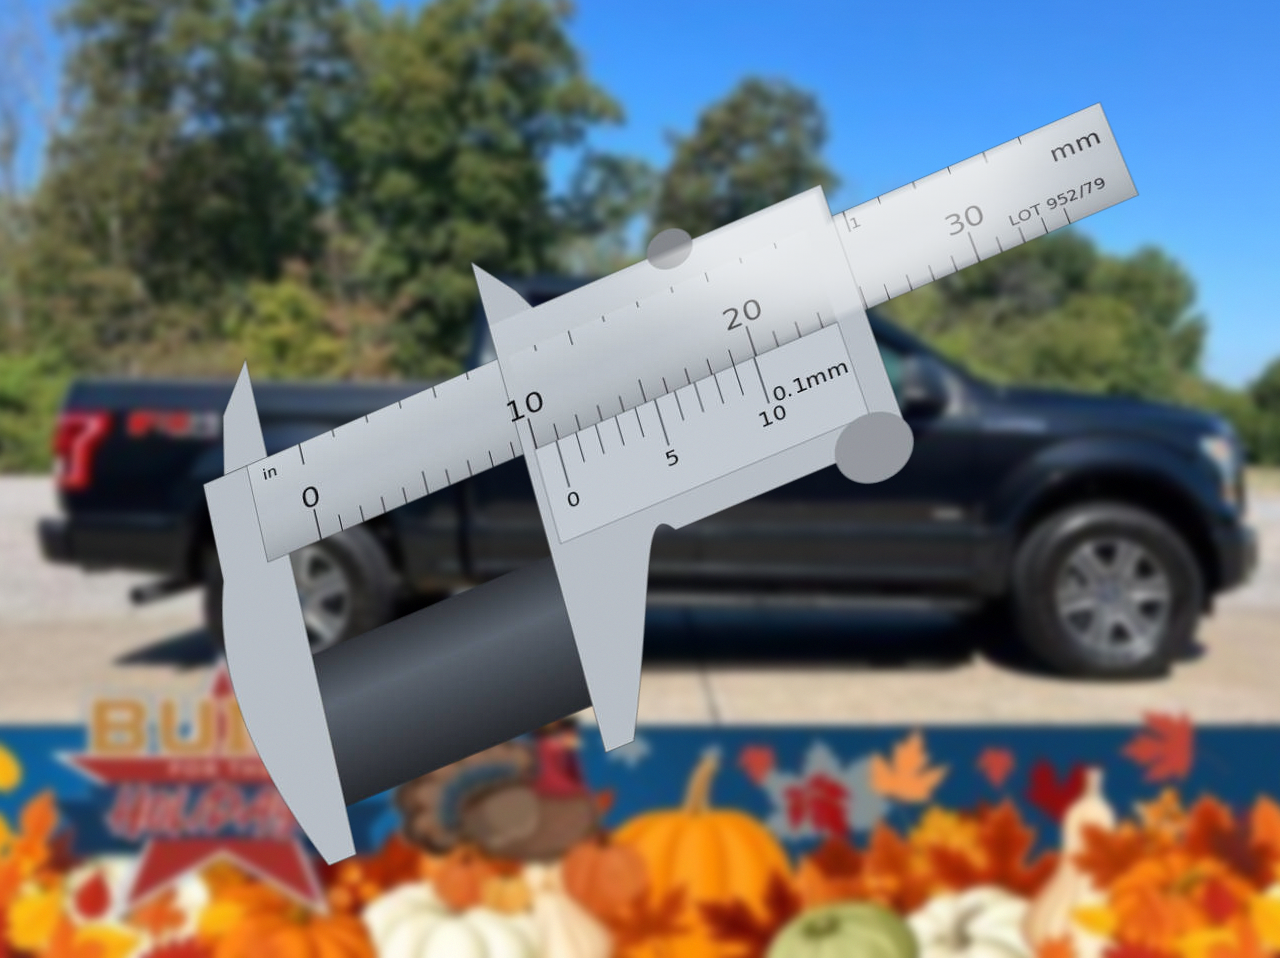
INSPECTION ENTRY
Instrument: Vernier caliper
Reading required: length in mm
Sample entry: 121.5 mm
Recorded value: 10.9 mm
